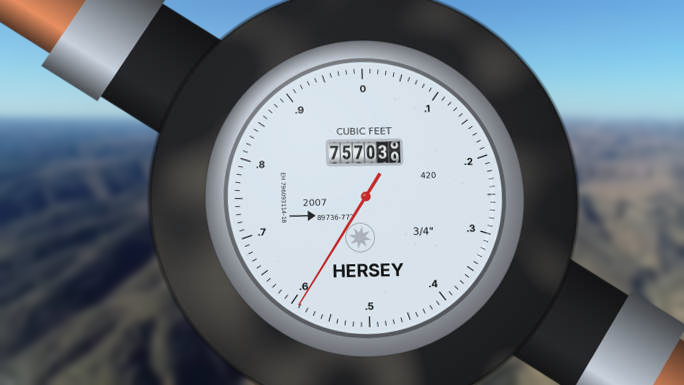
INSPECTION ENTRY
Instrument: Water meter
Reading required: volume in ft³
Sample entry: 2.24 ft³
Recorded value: 757038.59 ft³
